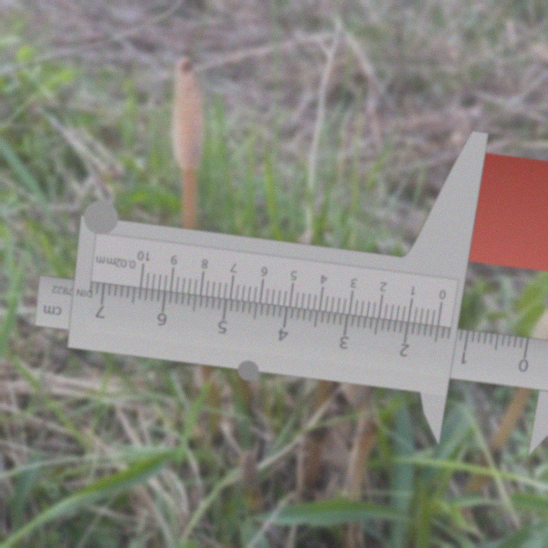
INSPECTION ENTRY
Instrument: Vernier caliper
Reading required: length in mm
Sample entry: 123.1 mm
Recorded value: 15.0 mm
